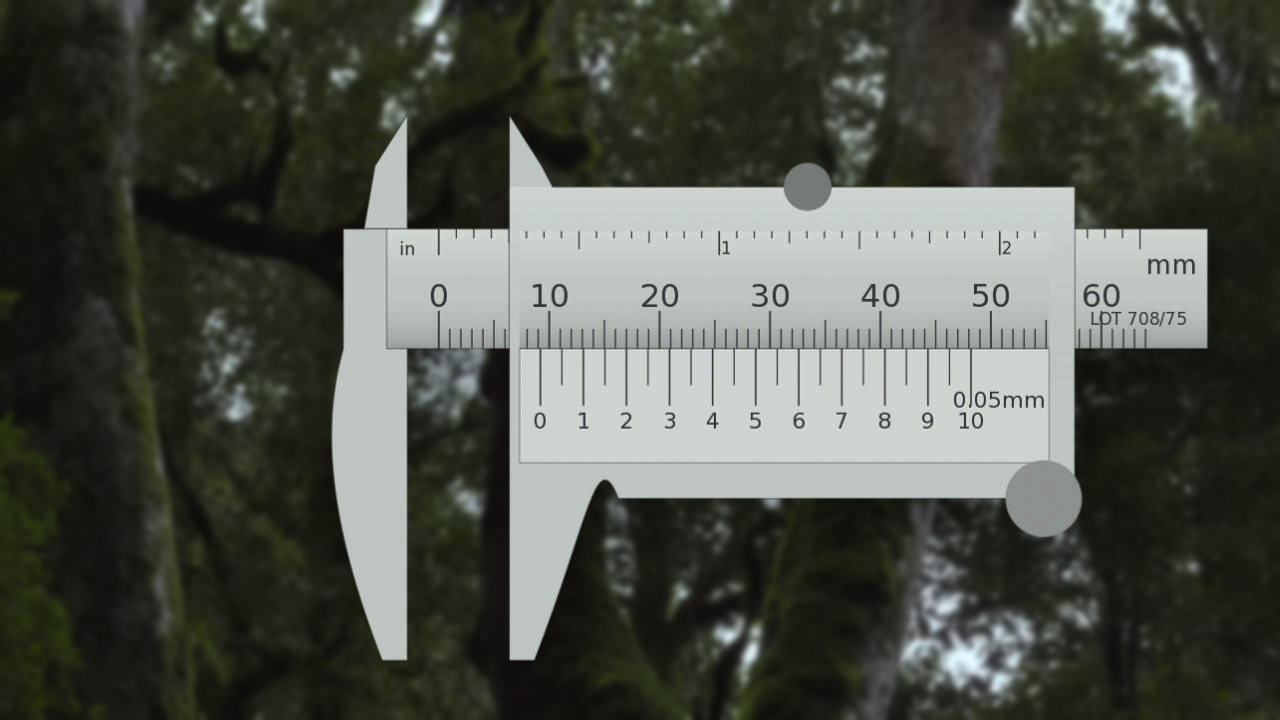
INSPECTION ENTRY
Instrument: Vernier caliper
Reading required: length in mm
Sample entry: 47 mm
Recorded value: 9.2 mm
